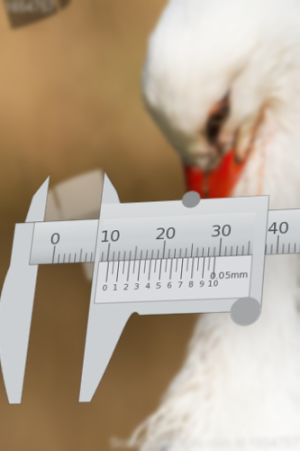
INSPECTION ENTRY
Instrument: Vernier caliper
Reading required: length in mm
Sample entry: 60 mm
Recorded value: 10.2 mm
